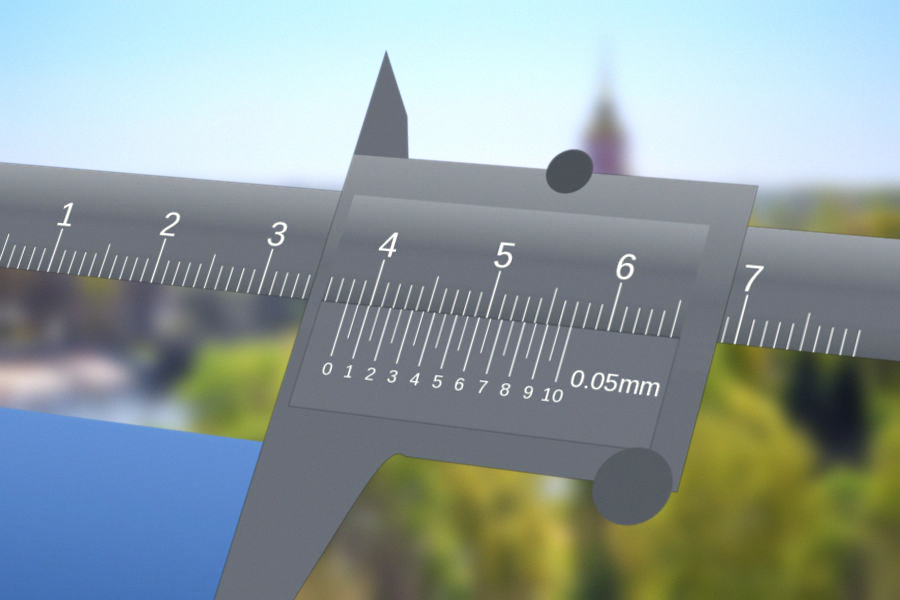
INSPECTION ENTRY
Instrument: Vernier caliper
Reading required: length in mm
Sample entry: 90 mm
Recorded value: 38.0 mm
